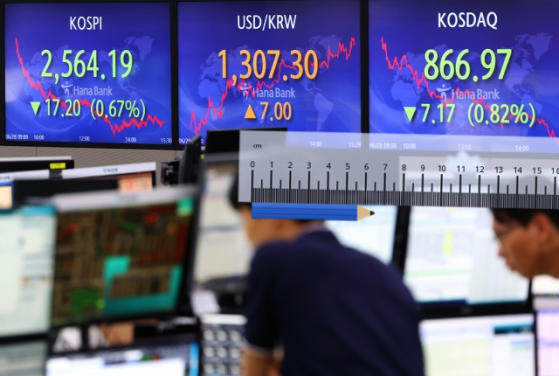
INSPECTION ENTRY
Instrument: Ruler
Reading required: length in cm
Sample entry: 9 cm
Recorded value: 6.5 cm
